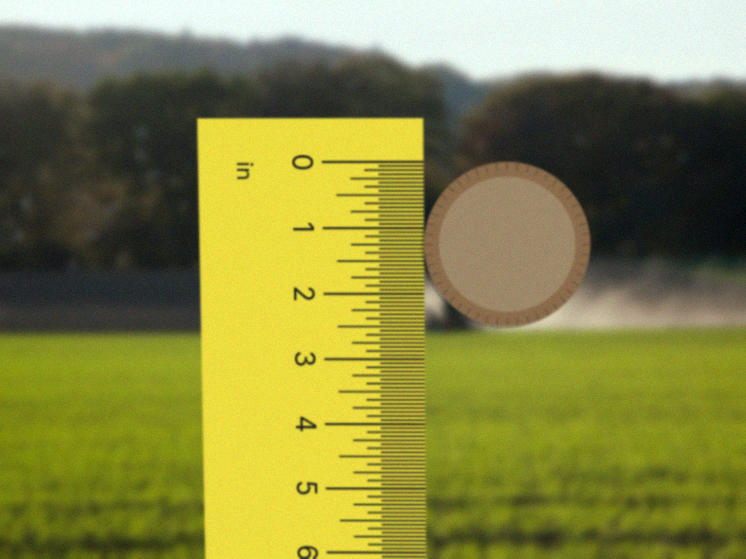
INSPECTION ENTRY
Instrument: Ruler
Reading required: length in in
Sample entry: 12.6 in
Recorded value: 2.5 in
